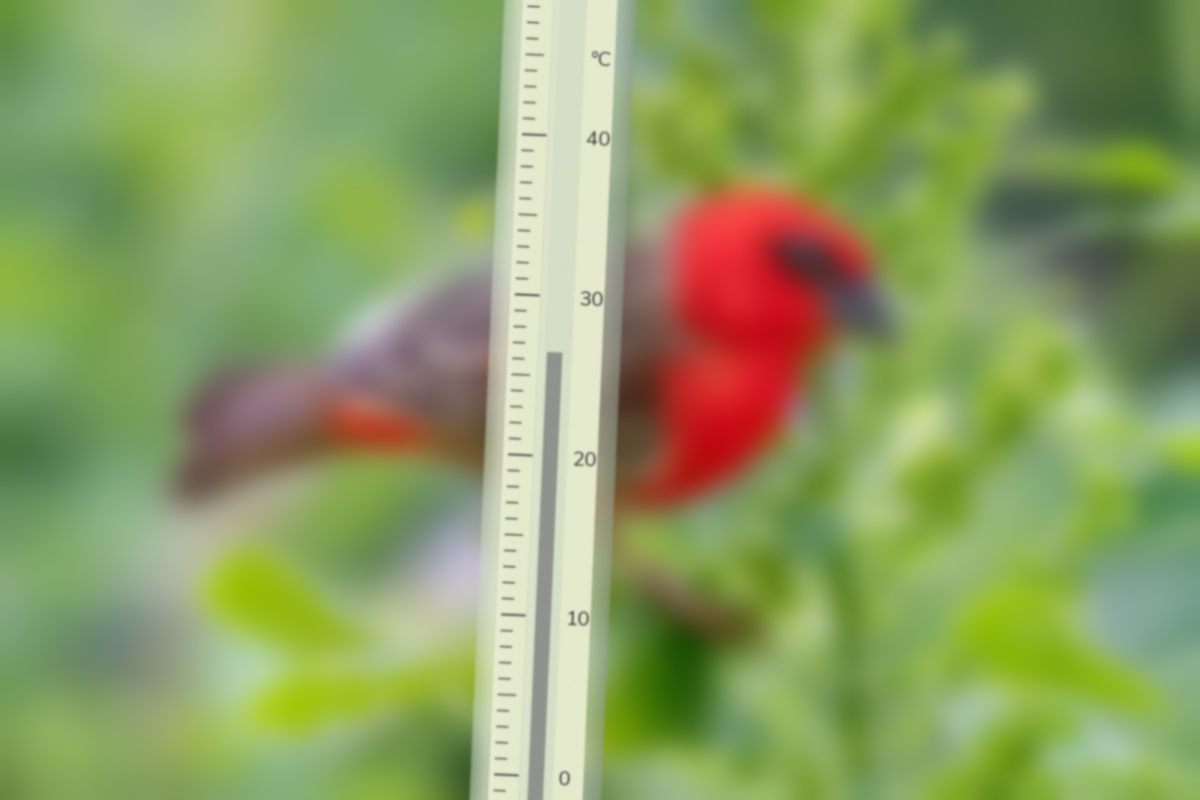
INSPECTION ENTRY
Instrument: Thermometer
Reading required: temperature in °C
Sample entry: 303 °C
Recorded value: 26.5 °C
